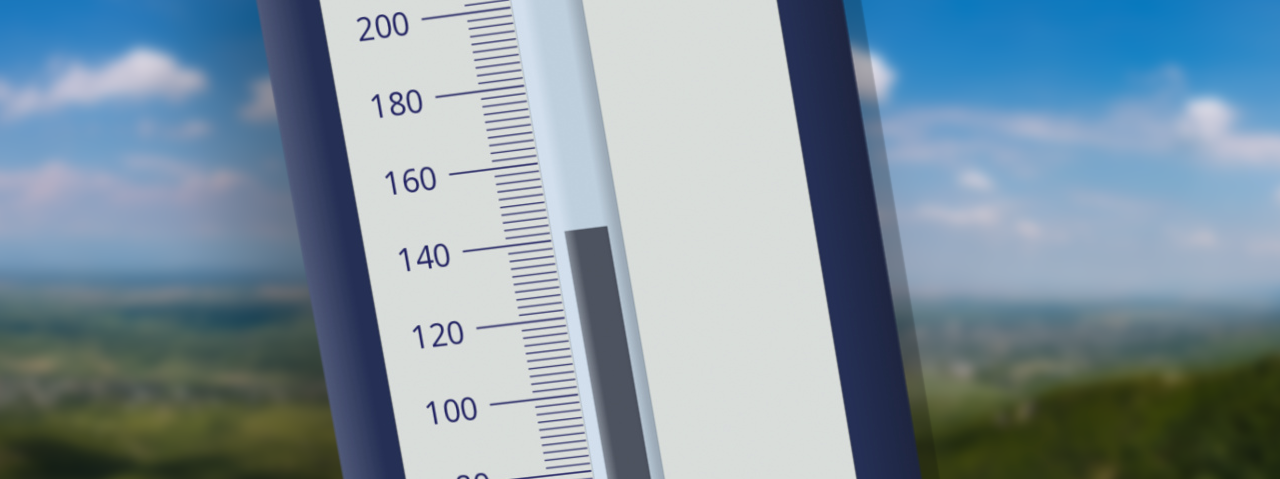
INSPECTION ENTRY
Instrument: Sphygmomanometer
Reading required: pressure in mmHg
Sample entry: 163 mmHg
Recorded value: 142 mmHg
